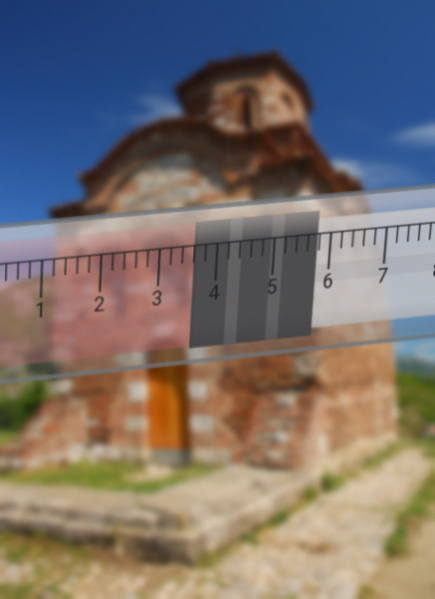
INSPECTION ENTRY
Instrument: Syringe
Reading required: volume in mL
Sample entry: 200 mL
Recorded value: 3.6 mL
